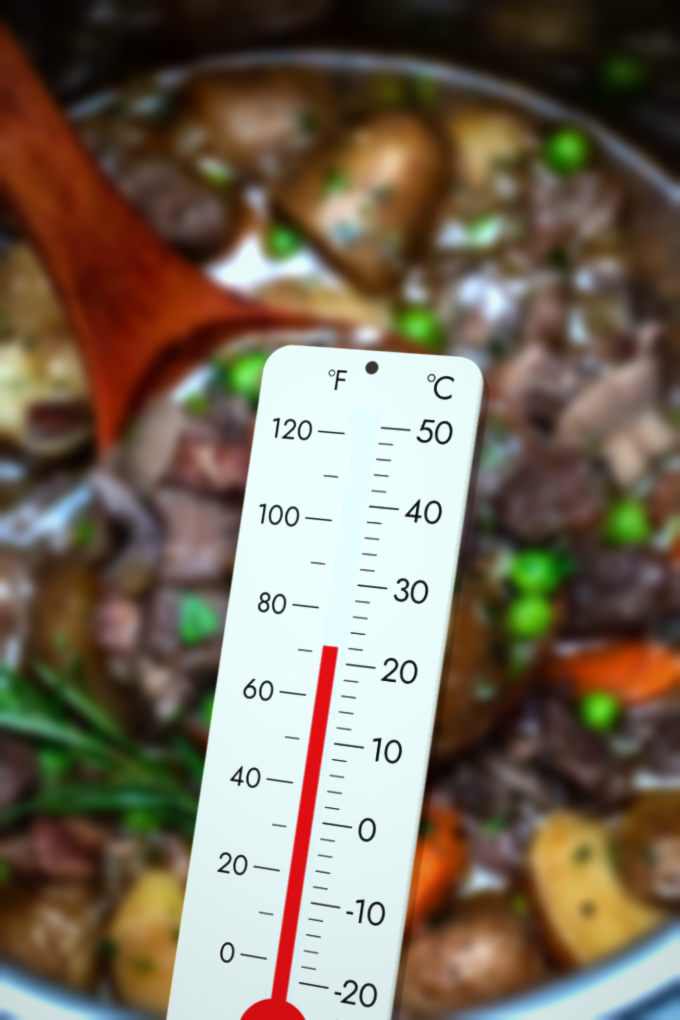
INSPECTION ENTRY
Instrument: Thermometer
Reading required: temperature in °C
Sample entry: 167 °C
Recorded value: 22 °C
